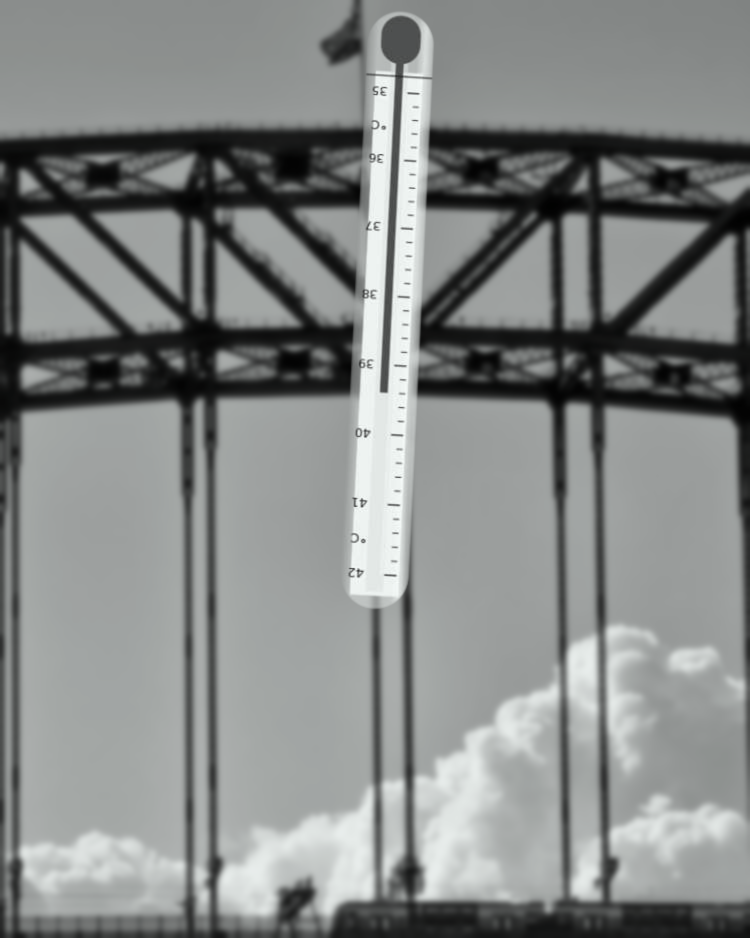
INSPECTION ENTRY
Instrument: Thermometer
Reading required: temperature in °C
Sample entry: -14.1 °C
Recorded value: 39.4 °C
